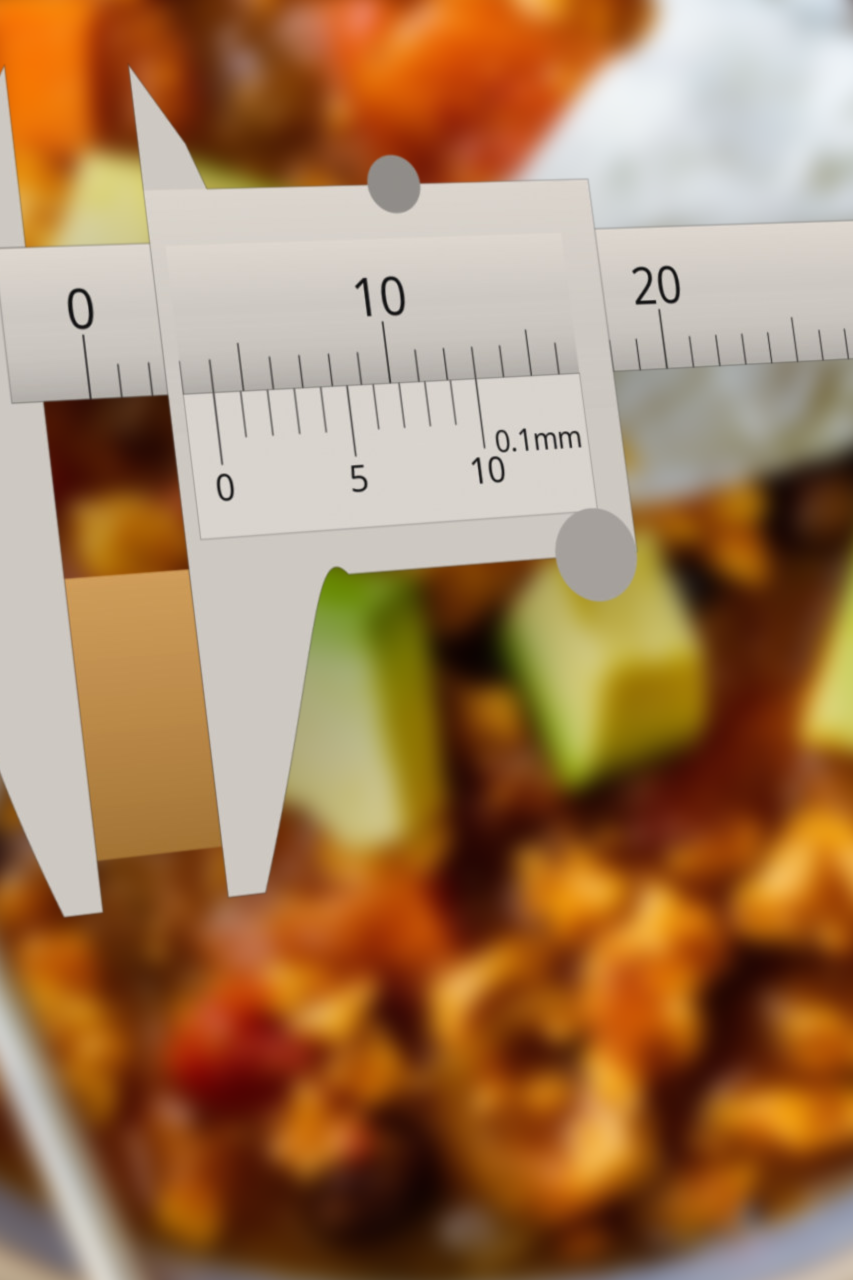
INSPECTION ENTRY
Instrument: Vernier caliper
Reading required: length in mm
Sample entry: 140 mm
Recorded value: 4.0 mm
